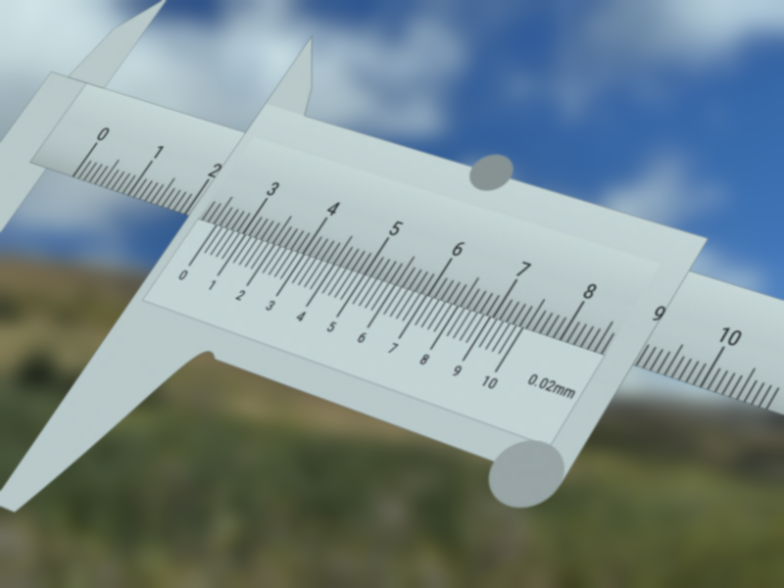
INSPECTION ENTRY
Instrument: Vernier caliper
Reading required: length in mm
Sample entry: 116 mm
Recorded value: 25.5 mm
